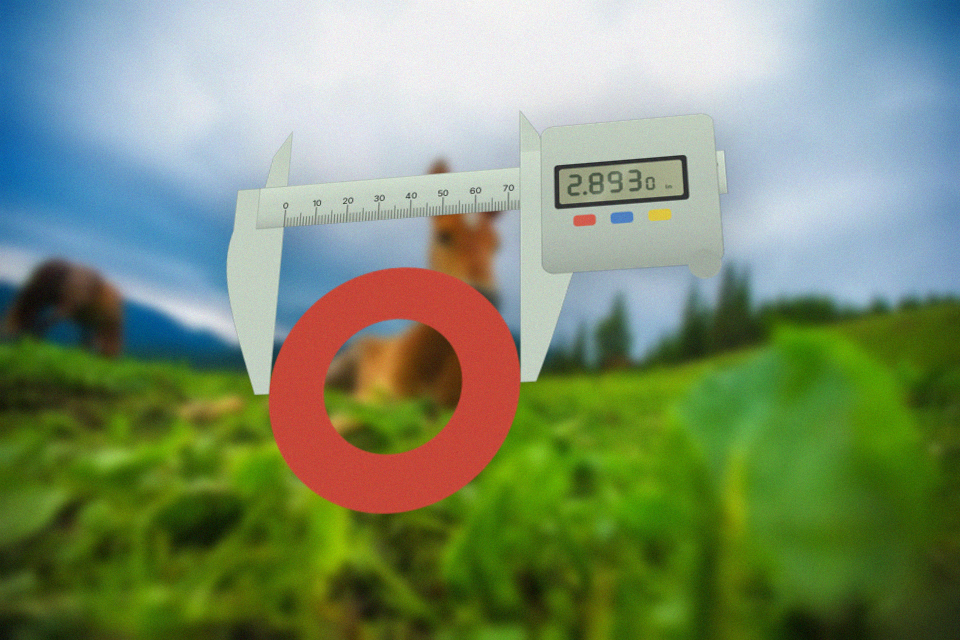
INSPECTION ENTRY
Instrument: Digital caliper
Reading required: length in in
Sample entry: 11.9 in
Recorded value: 2.8930 in
